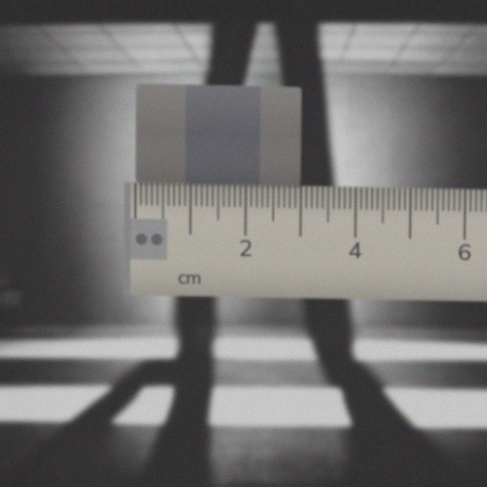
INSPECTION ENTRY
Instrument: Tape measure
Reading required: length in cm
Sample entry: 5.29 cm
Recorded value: 3 cm
